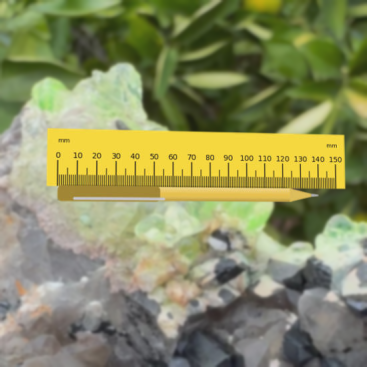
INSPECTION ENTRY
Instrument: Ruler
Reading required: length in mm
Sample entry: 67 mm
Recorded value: 140 mm
